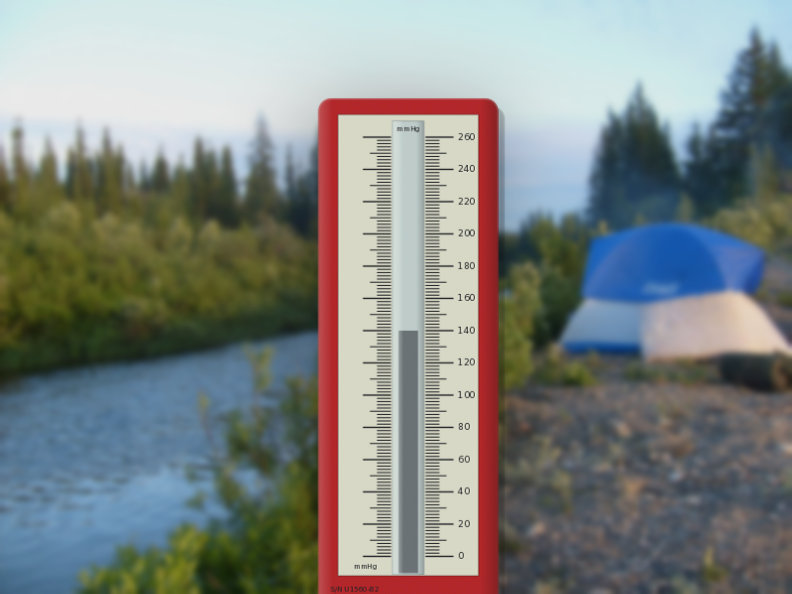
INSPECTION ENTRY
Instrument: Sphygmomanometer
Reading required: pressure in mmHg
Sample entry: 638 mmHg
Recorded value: 140 mmHg
